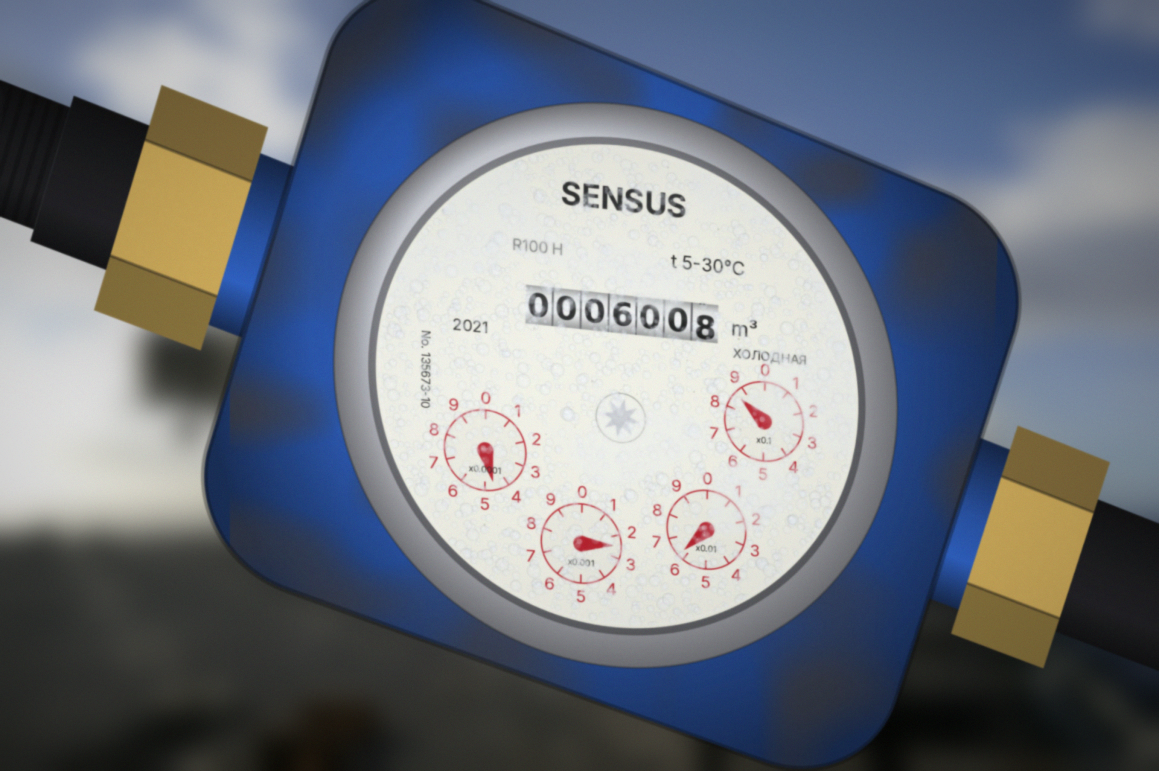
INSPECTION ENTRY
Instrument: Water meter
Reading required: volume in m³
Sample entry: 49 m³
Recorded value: 6007.8624 m³
